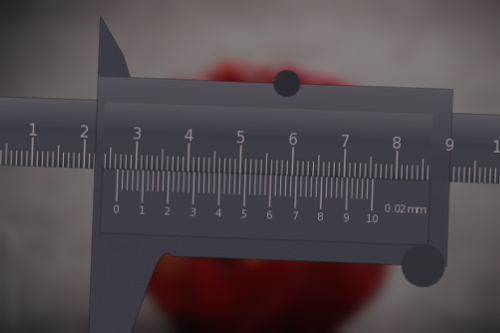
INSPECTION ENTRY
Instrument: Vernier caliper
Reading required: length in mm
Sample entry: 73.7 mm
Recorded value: 26.5 mm
